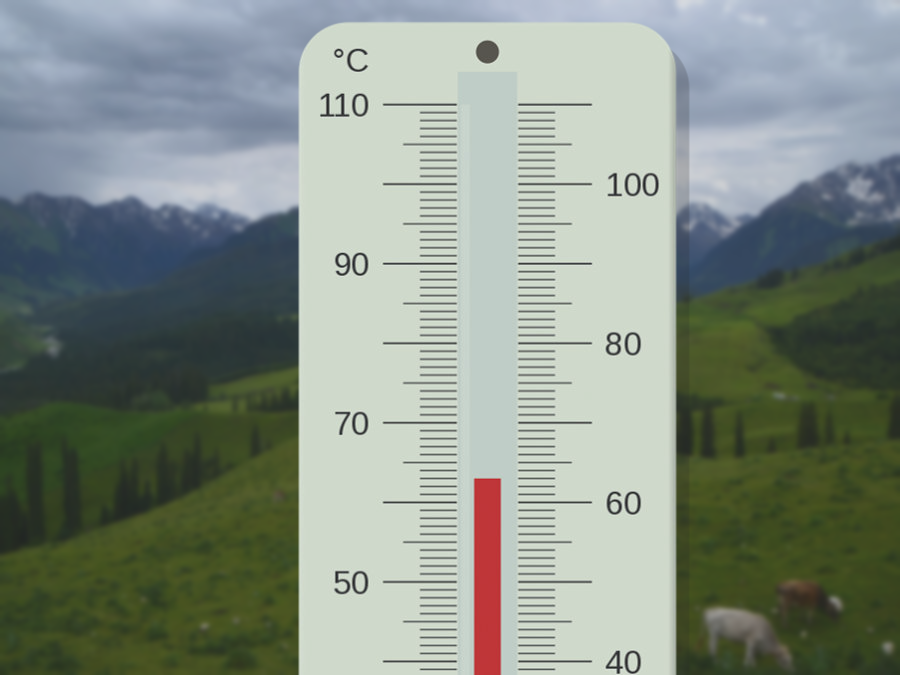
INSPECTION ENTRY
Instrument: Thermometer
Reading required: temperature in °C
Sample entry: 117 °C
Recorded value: 63 °C
